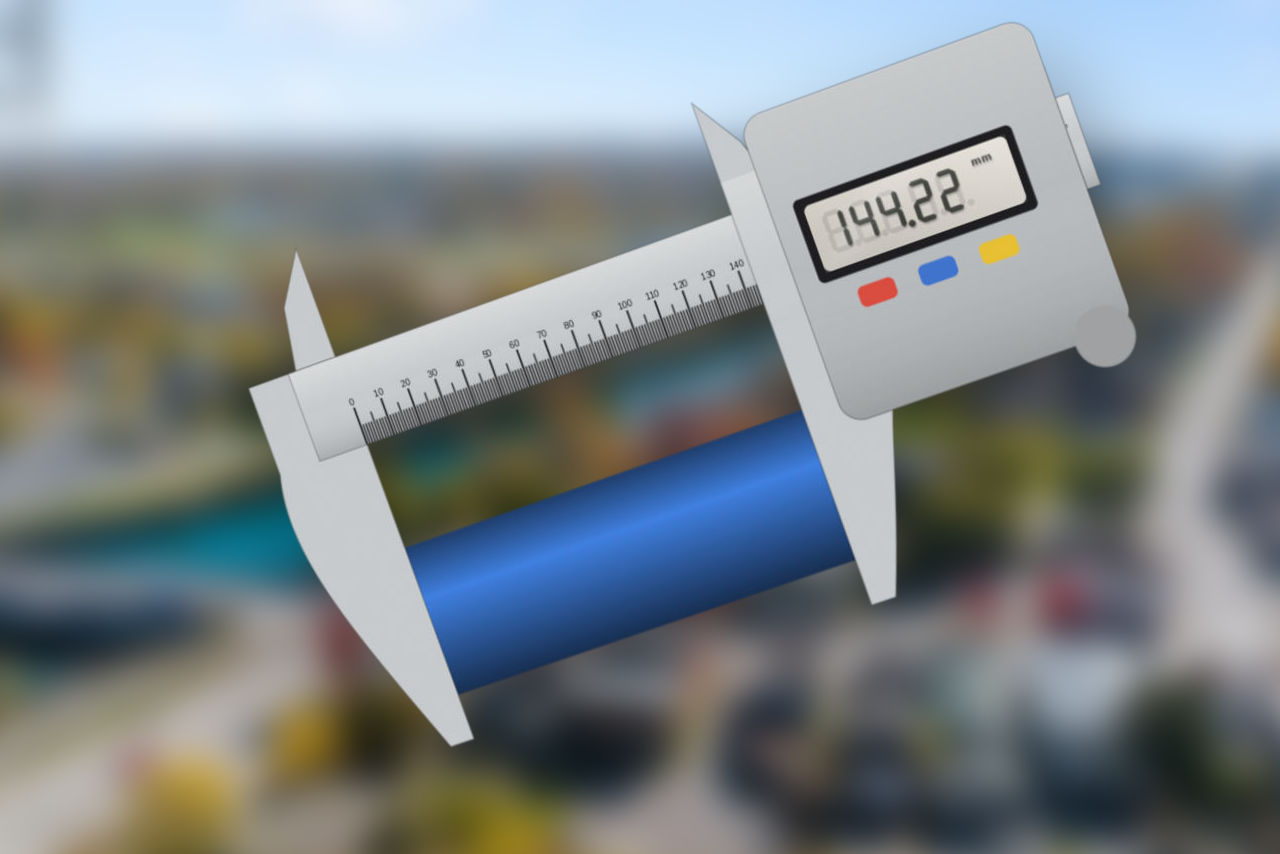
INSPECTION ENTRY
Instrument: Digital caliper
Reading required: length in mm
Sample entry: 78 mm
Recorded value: 144.22 mm
